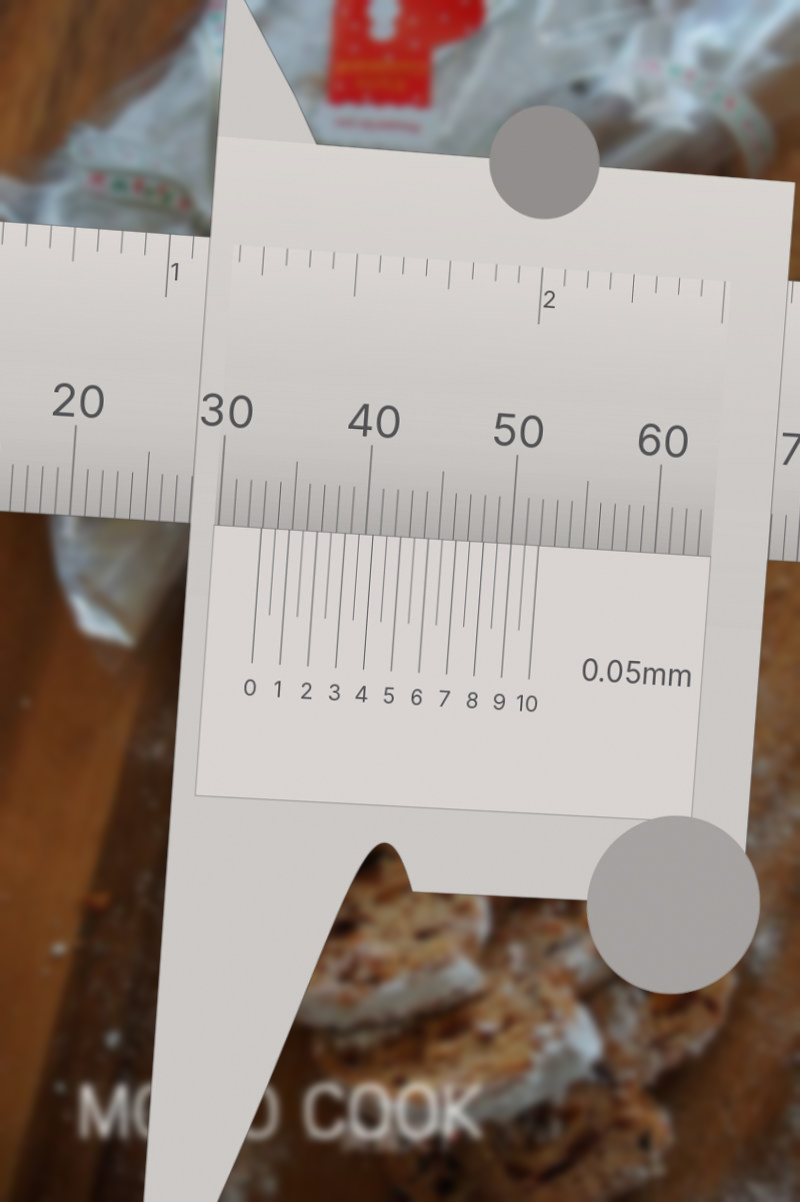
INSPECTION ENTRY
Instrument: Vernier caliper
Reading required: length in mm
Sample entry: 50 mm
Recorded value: 32.9 mm
